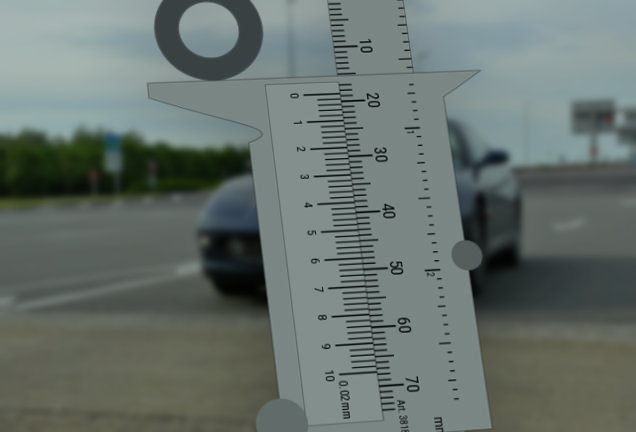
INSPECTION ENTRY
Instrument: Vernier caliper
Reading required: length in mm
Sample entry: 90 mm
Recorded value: 18.6 mm
